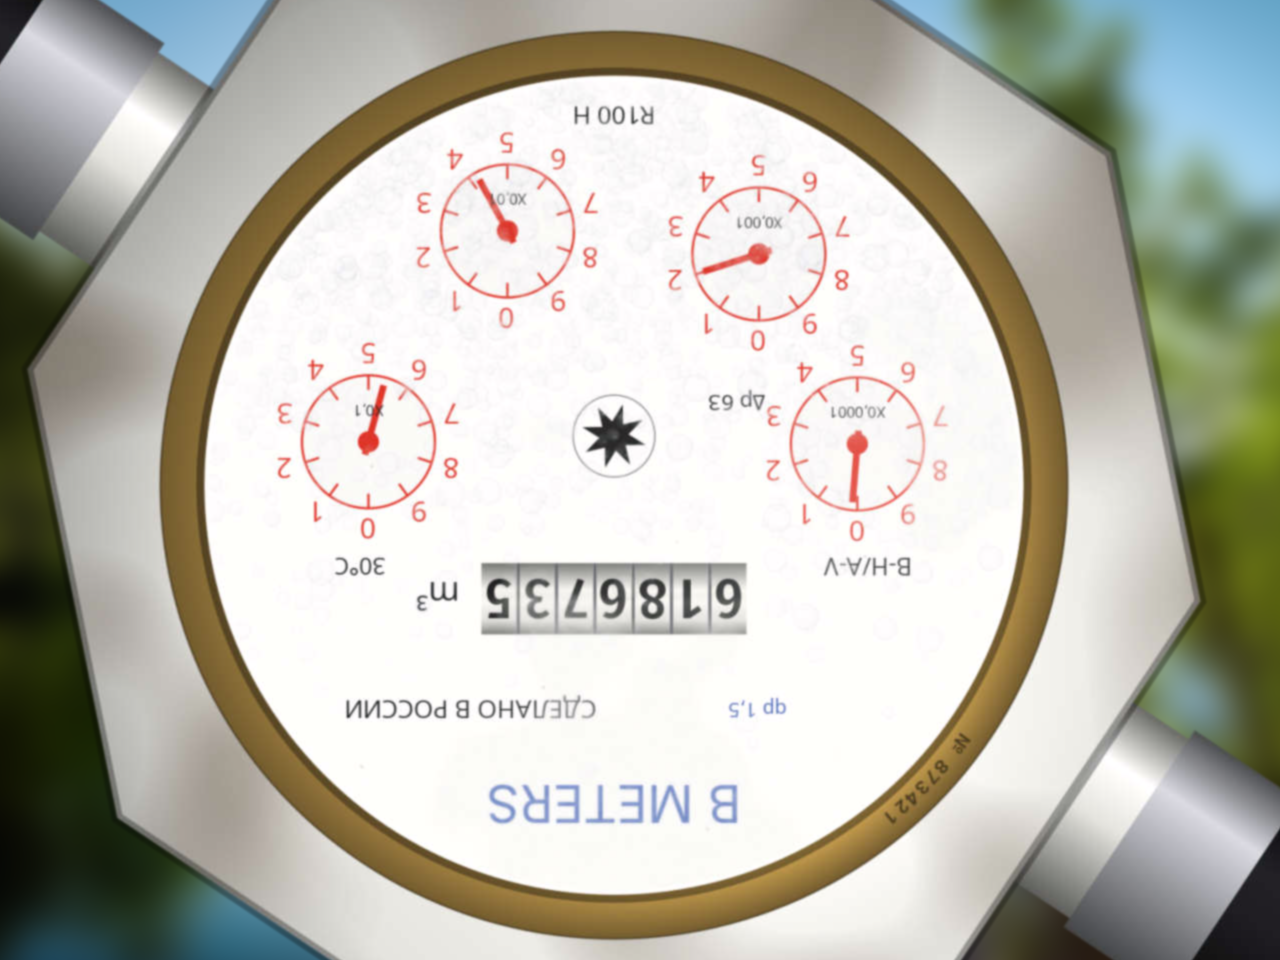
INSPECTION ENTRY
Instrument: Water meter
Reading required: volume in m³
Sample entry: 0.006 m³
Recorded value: 6186735.5420 m³
